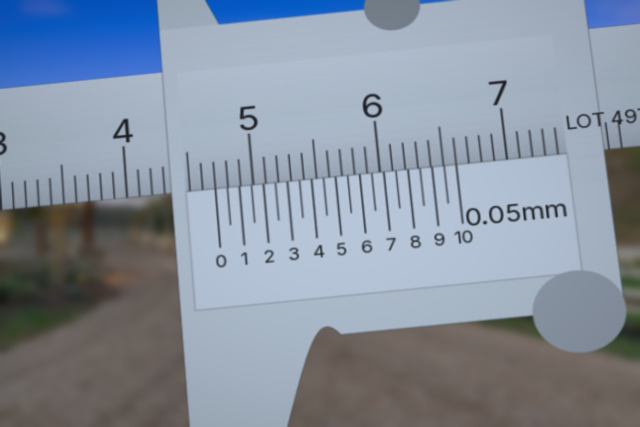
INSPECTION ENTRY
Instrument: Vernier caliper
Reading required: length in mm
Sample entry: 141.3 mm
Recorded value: 47.0 mm
